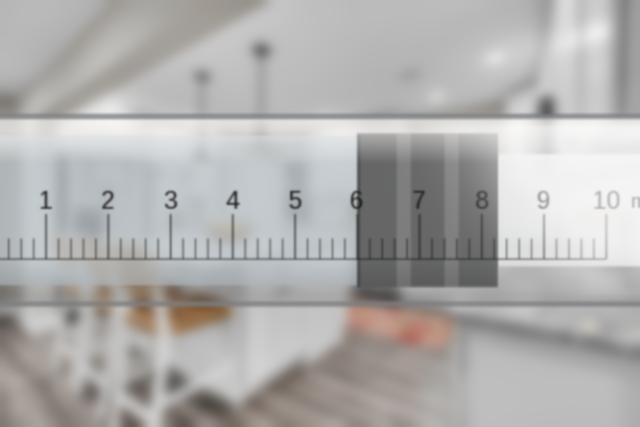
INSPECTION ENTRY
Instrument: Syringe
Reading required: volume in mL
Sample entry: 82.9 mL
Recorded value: 6 mL
